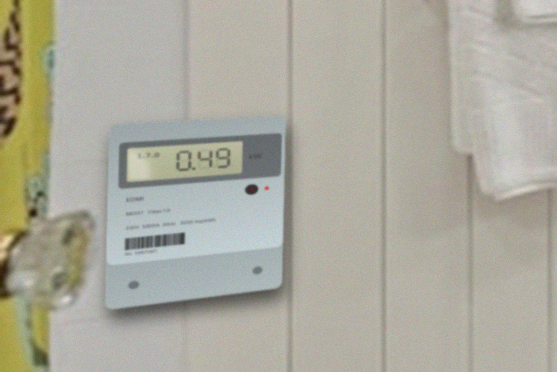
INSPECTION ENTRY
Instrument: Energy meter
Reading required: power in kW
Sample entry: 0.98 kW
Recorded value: 0.49 kW
